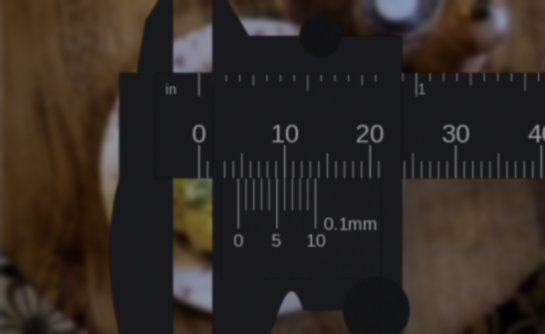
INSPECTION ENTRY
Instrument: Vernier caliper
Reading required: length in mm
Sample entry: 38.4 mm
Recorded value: 4.6 mm
